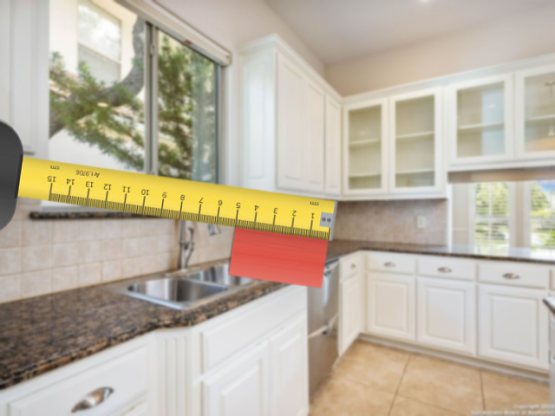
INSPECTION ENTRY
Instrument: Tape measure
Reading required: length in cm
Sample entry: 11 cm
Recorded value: 5 cm
